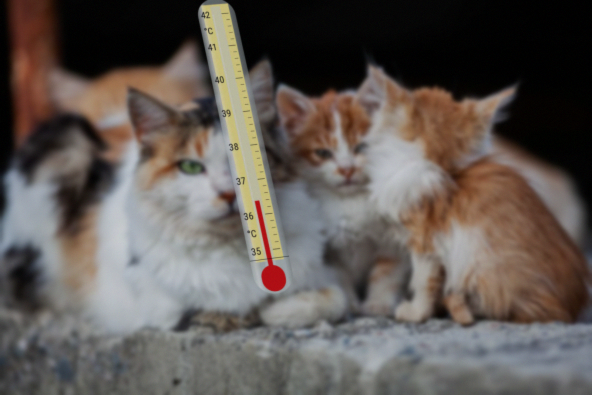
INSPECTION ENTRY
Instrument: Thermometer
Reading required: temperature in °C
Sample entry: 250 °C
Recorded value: 36.4 °C
